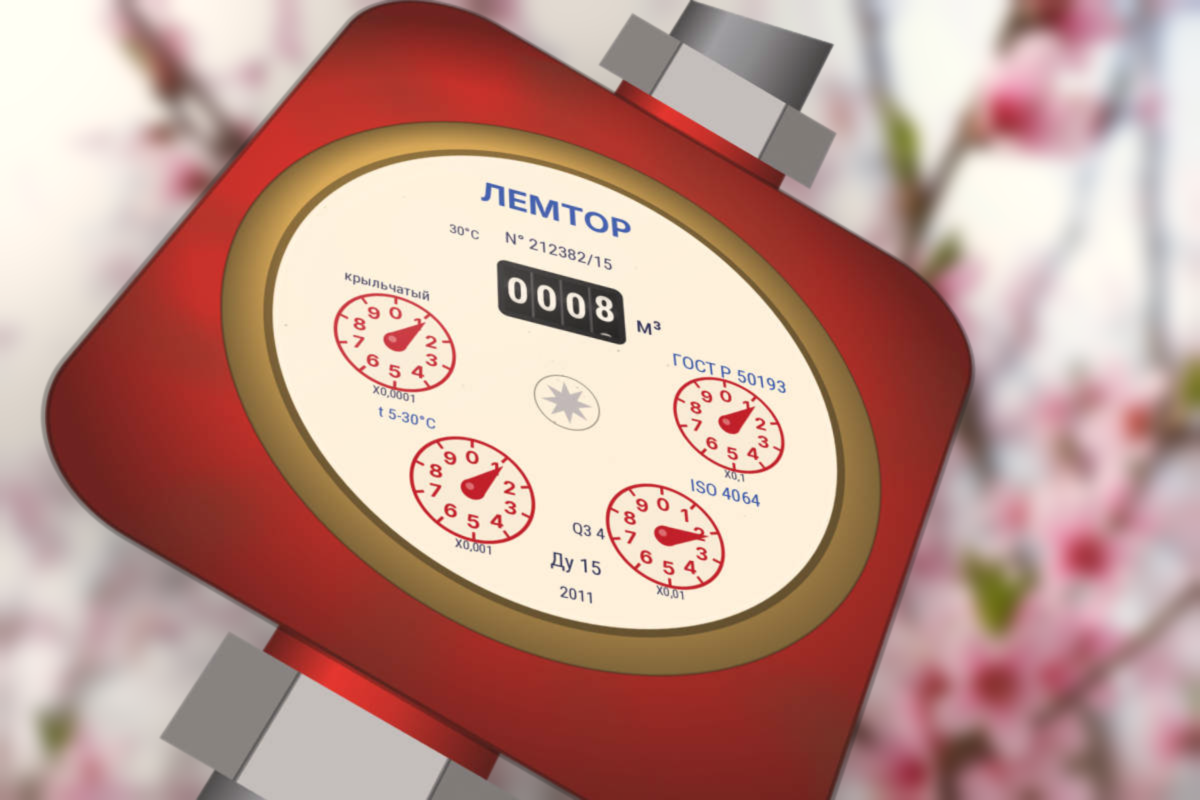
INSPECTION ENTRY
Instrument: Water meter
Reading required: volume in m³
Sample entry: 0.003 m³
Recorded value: 8.1211 m³
